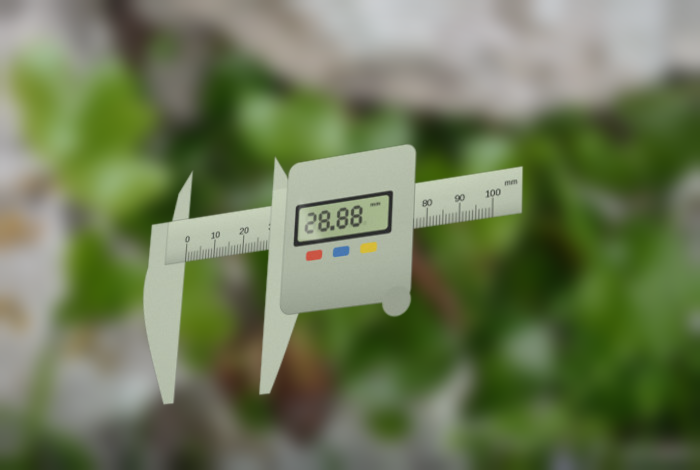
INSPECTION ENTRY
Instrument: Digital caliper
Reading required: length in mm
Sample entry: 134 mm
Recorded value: 28.88 mm
